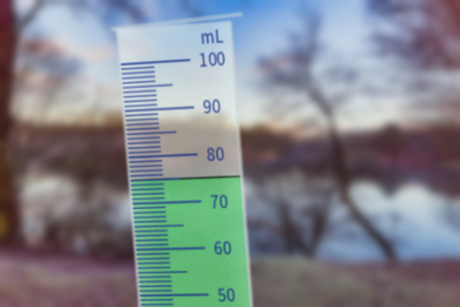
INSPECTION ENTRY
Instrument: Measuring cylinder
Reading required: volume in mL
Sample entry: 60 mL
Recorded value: 75 mL
